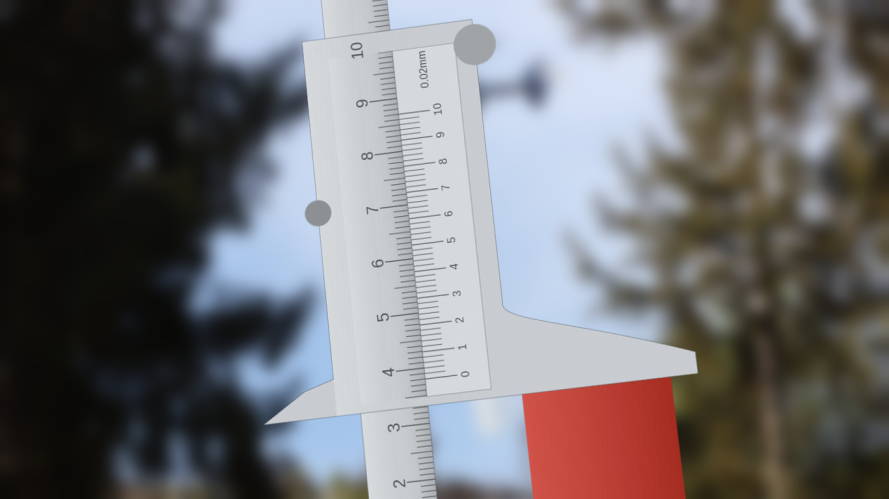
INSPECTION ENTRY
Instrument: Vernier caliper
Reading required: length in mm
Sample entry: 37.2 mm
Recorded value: 38.0 mm
